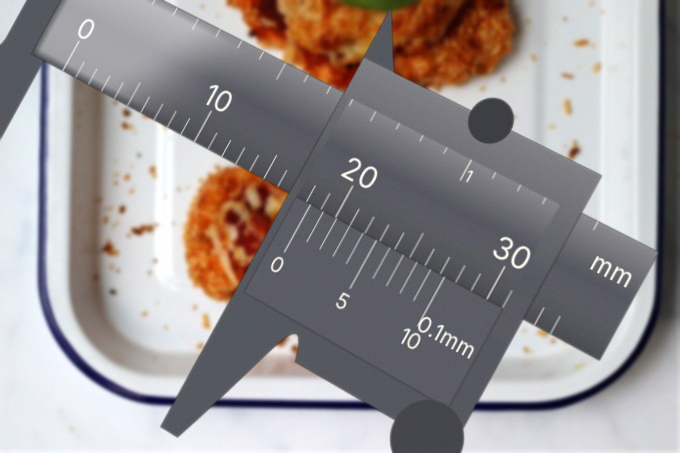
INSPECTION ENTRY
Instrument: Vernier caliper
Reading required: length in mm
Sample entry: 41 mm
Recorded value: 18.3 mm
